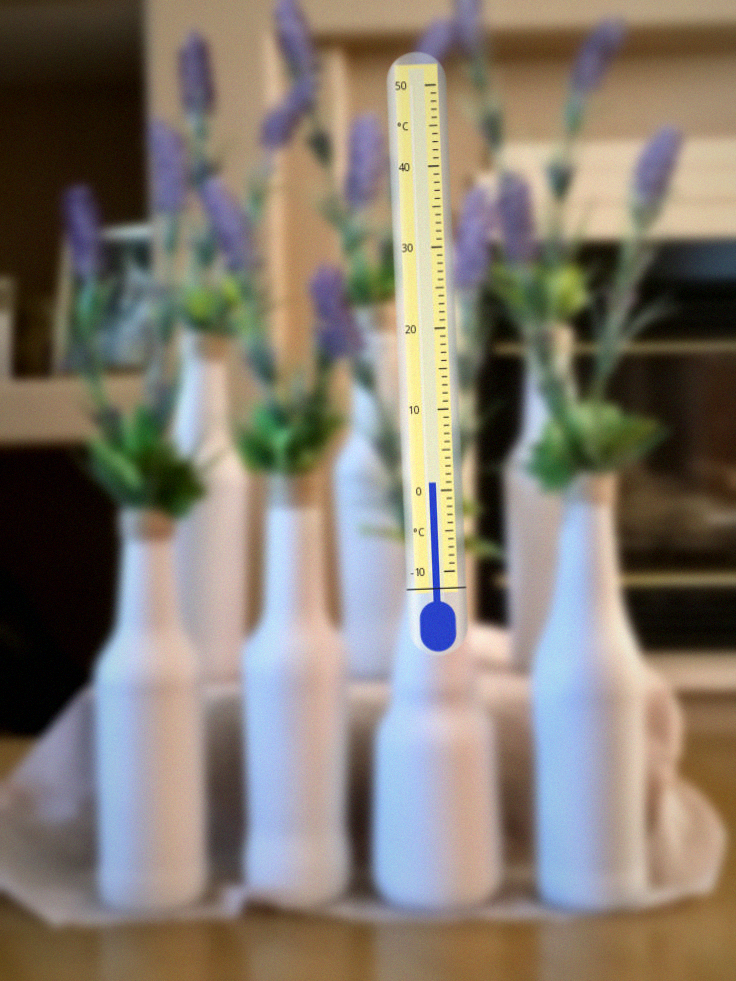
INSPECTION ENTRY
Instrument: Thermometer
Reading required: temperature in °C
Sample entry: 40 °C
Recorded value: 1 °C
